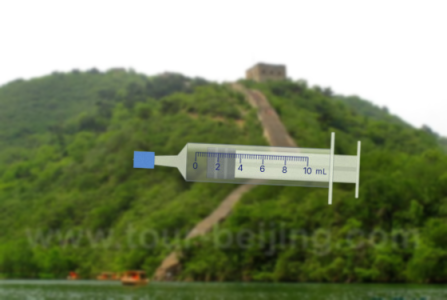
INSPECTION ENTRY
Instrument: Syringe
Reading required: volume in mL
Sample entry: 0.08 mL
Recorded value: 1 mL
